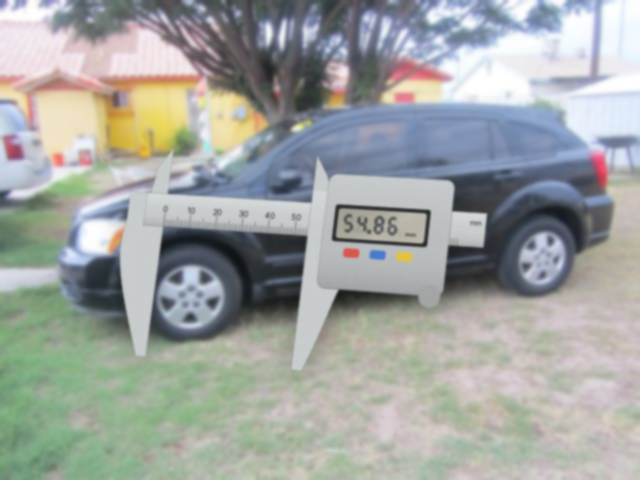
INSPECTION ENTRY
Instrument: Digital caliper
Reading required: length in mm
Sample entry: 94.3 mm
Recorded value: 54.86 mm
